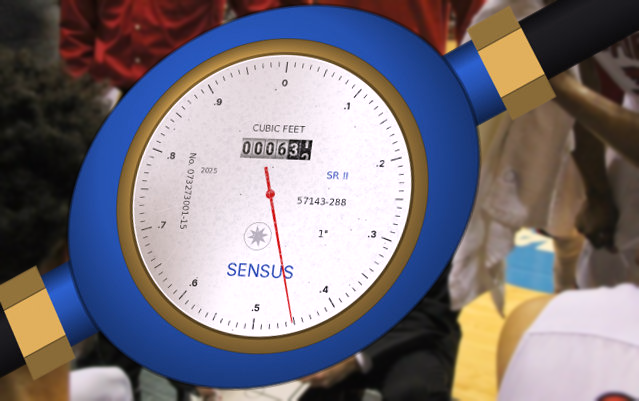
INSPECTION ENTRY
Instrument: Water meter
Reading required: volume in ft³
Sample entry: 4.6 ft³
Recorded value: 631.45 ft³
